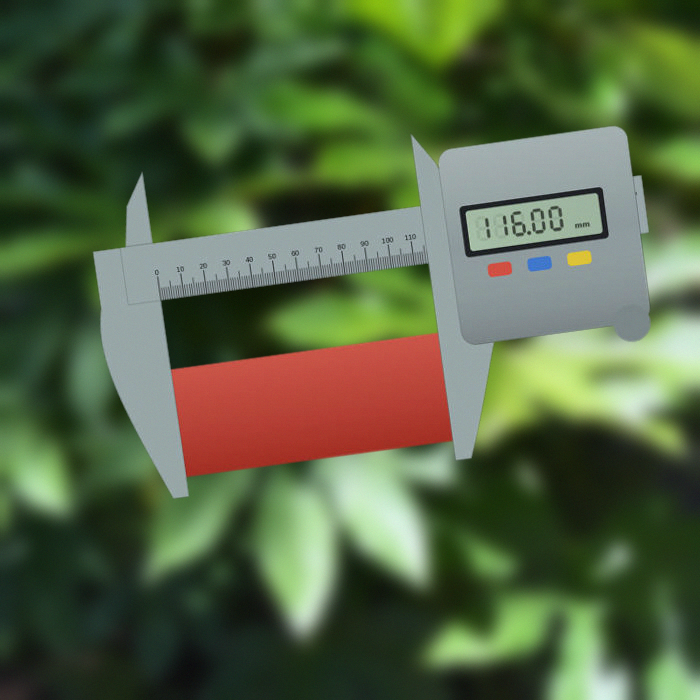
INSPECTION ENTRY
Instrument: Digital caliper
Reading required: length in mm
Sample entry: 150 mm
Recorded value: 116.00 mm
